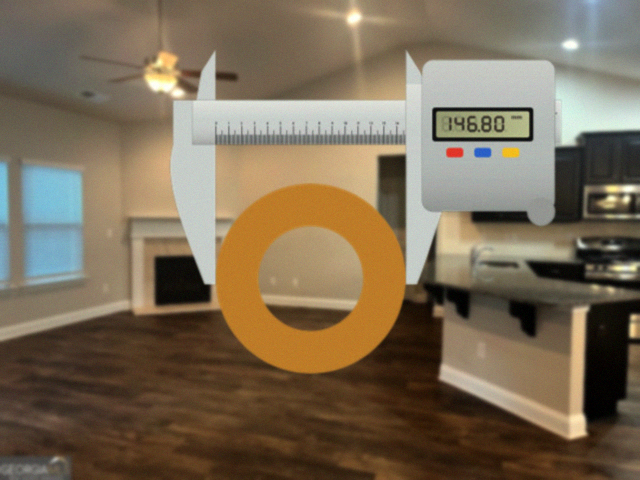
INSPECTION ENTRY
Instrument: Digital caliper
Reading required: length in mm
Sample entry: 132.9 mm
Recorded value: 146.80 mm
